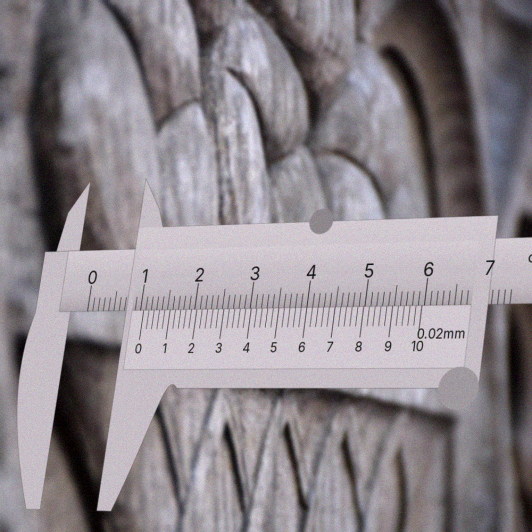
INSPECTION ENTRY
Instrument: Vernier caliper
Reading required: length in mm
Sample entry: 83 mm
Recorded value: 10.6 mm
